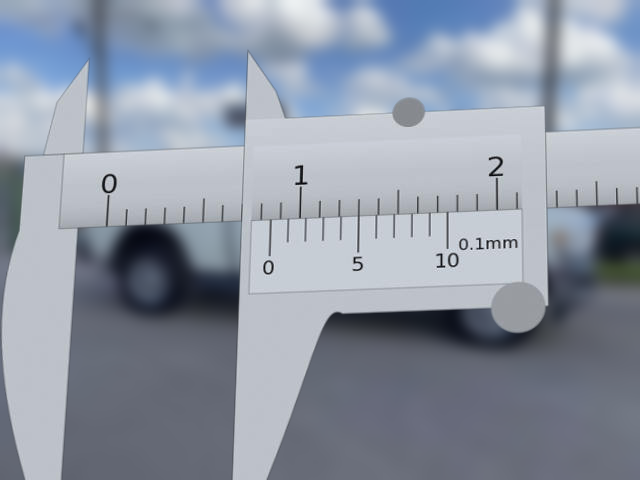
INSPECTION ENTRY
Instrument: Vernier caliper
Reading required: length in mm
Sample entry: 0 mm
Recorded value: 8.5 mm
